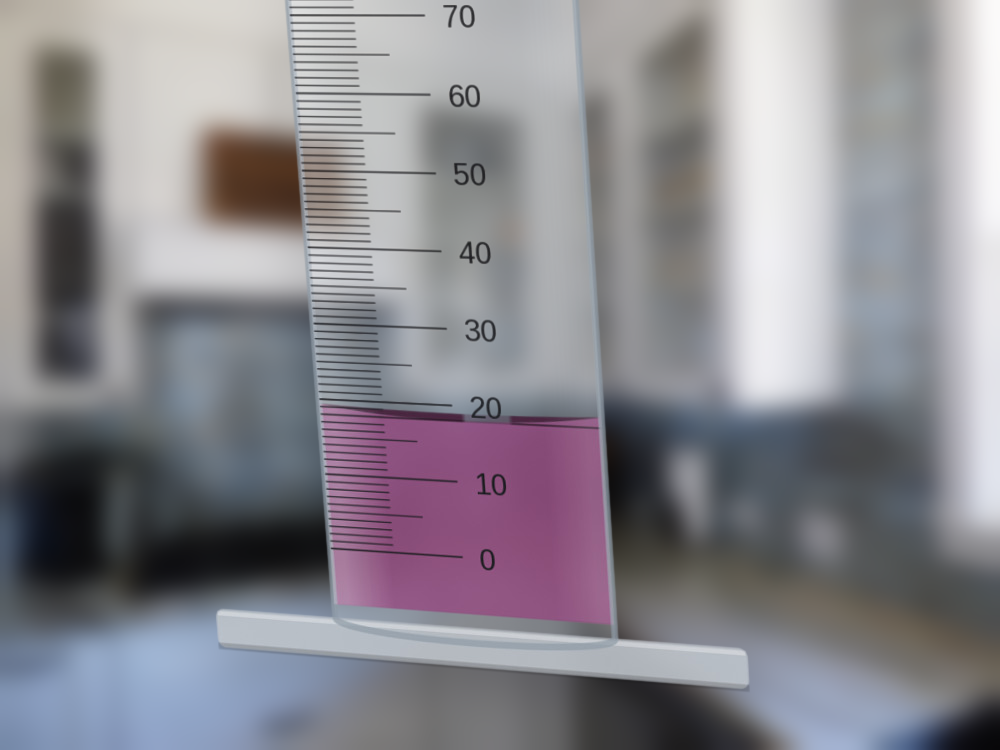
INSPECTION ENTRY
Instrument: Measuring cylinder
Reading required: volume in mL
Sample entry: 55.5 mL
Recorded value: 18 mL
